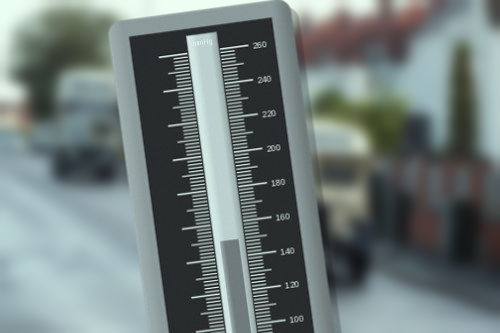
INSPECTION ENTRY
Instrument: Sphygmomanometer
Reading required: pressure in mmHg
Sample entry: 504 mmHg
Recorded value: 150 mmHg
